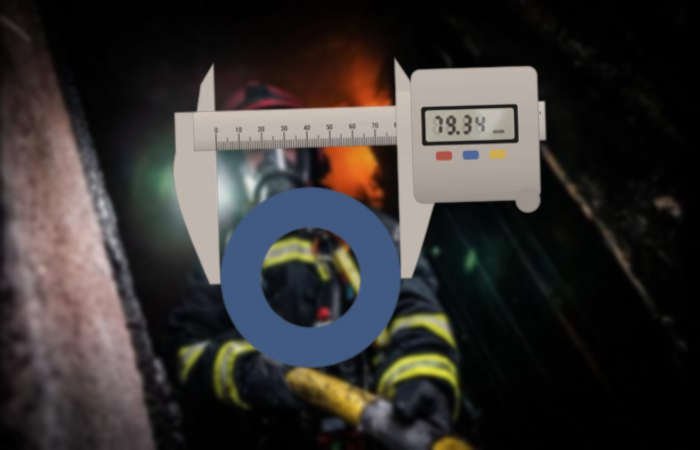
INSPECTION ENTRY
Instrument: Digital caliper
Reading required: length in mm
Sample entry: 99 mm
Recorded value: 79.34 mm
